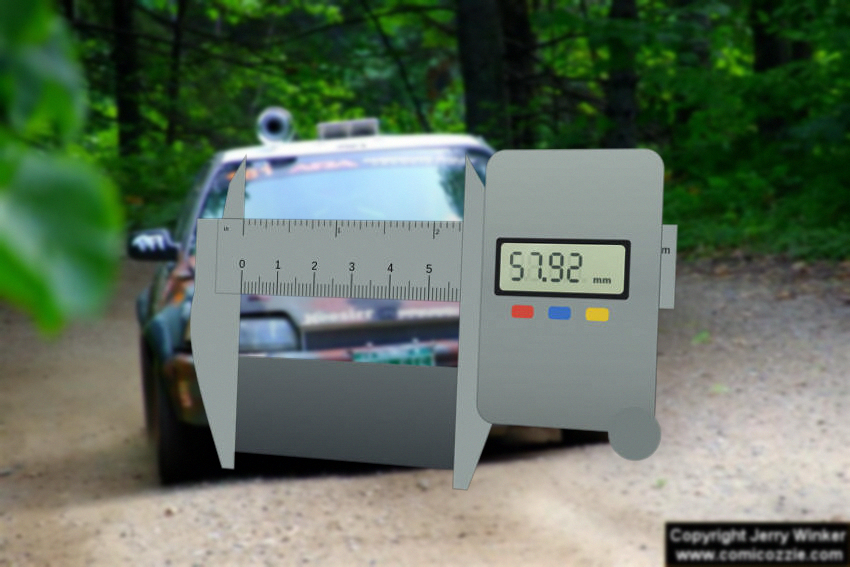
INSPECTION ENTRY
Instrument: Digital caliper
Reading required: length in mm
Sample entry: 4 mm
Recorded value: 57.92 mm
